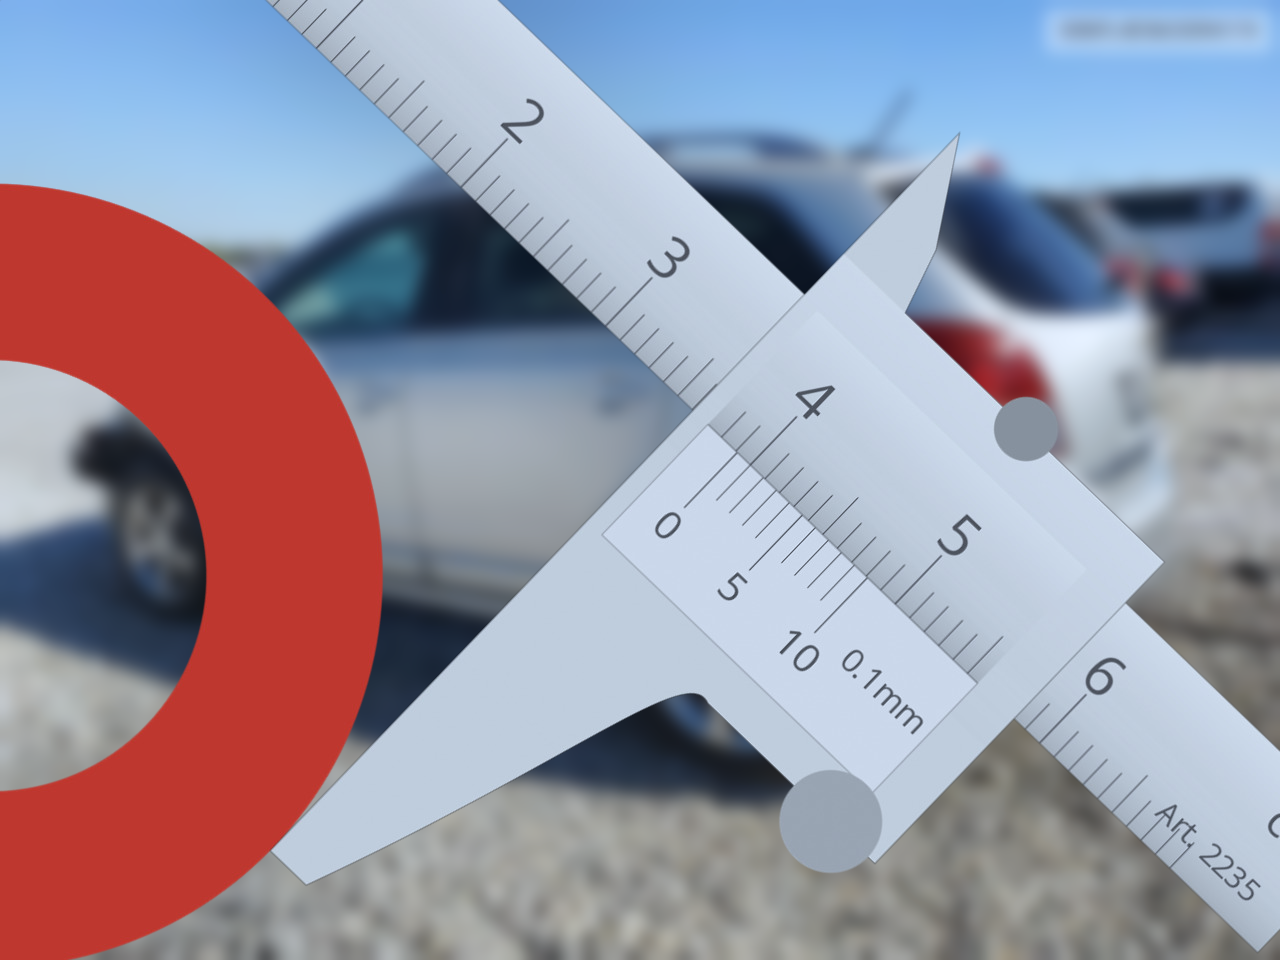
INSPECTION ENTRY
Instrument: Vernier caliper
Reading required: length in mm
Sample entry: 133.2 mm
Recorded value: 39.1 mm
